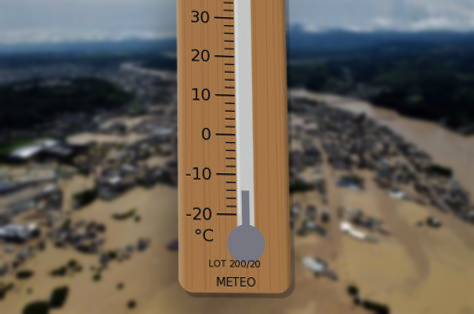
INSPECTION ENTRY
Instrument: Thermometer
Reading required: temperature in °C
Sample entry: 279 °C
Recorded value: -14 °C
